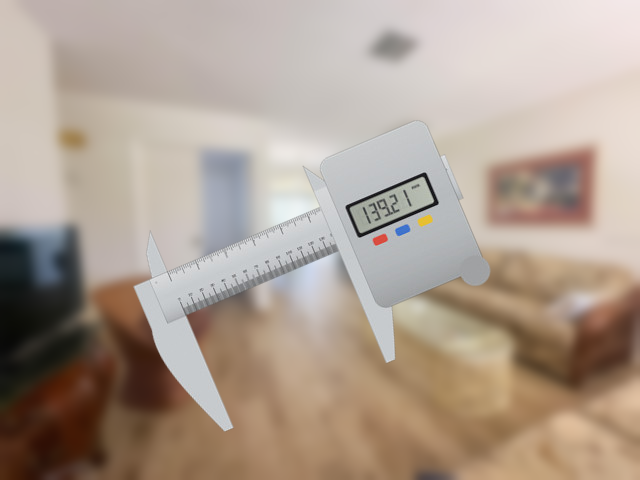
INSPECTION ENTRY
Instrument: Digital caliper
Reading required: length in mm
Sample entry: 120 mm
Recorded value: 139.21 mm
